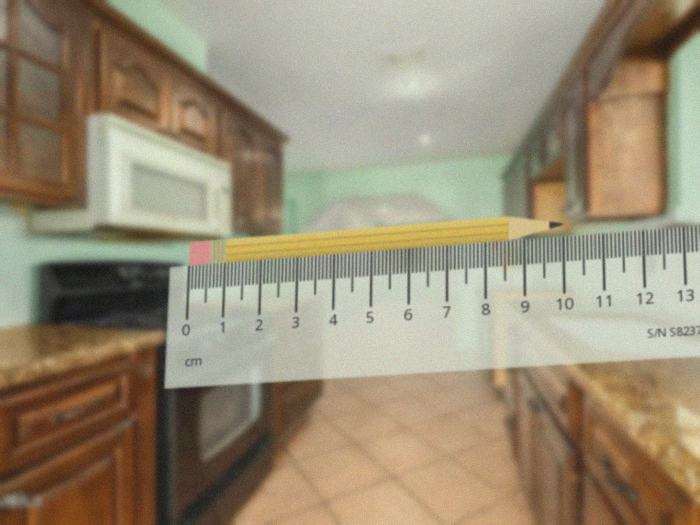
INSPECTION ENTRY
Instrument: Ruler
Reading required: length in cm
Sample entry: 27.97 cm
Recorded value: 10 cm
